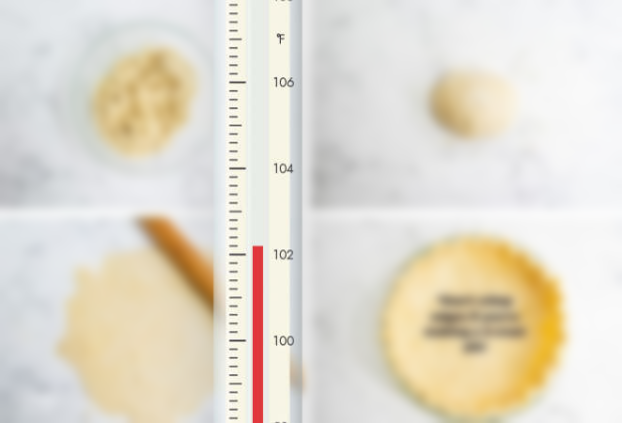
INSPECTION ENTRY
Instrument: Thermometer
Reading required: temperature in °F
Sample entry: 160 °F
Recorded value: 102.2 °F
